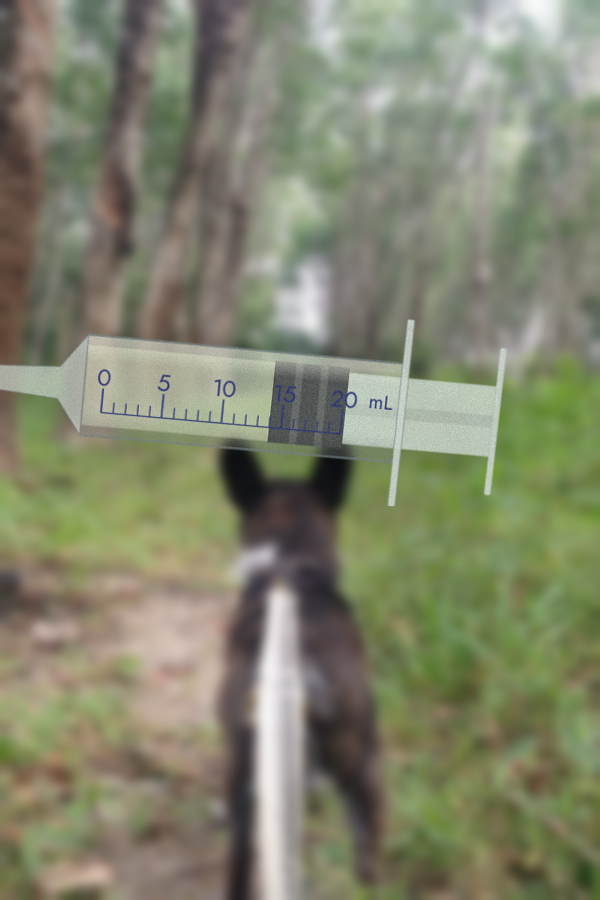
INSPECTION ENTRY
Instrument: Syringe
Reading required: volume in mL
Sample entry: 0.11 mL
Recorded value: 14 mL
